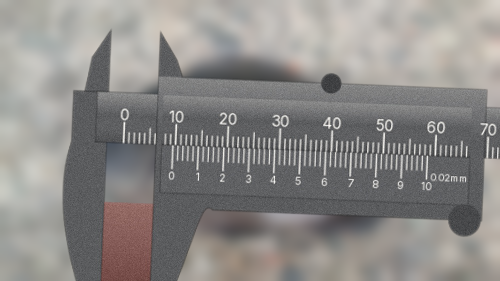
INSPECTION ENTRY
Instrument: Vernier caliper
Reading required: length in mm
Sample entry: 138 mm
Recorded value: 9.5 mm
